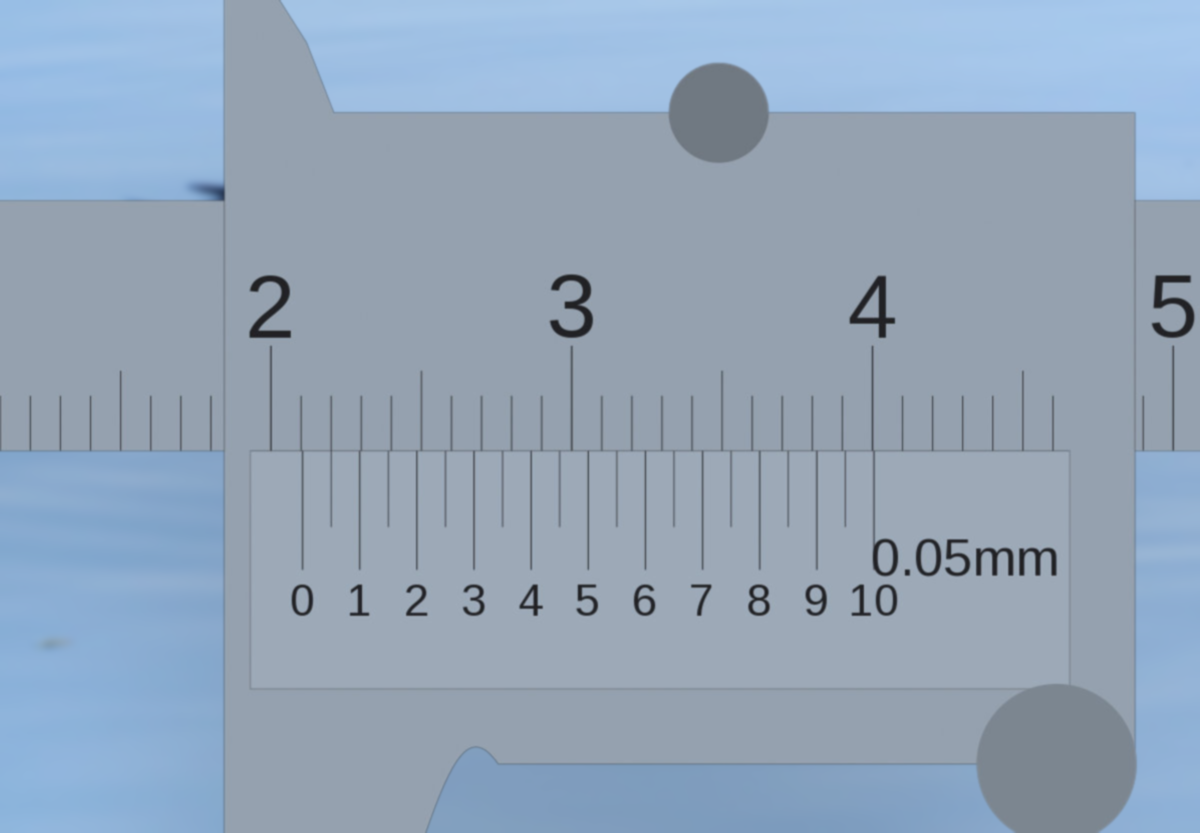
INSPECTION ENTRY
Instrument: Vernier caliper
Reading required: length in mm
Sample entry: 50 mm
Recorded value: 21.05 mm
